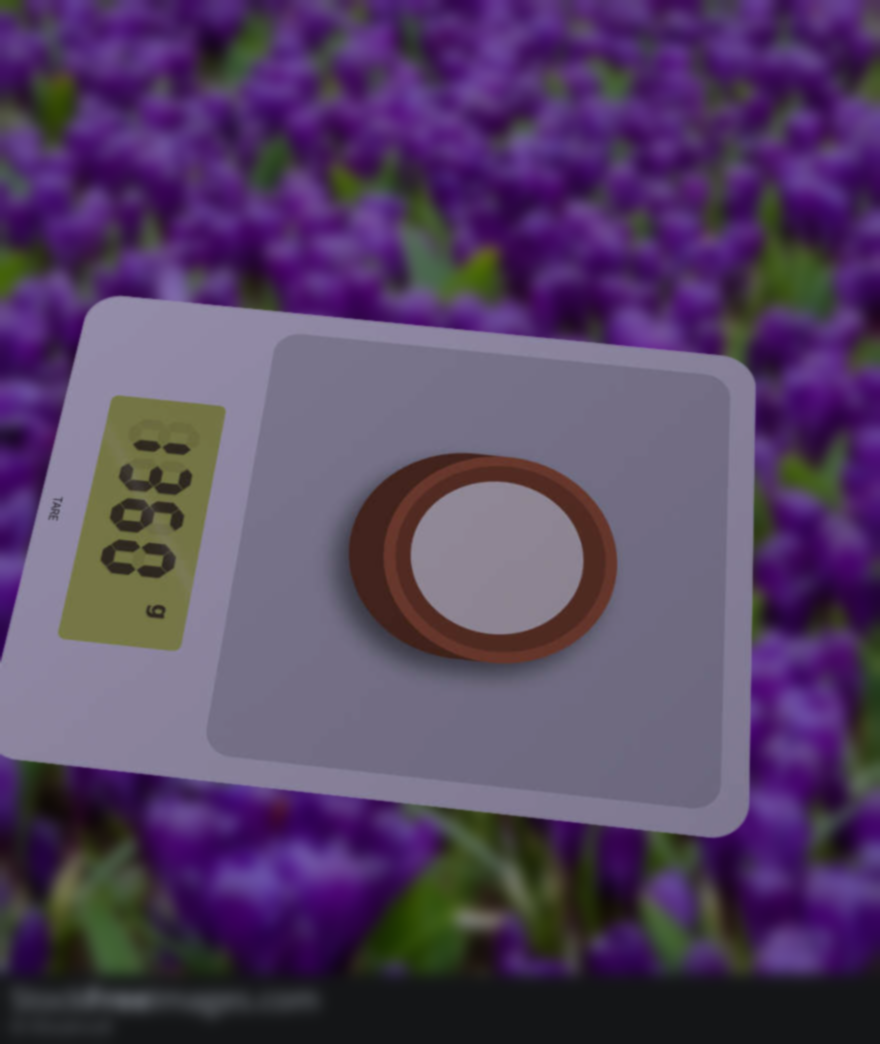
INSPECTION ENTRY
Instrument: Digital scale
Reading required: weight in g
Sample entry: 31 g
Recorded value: 1360 g
